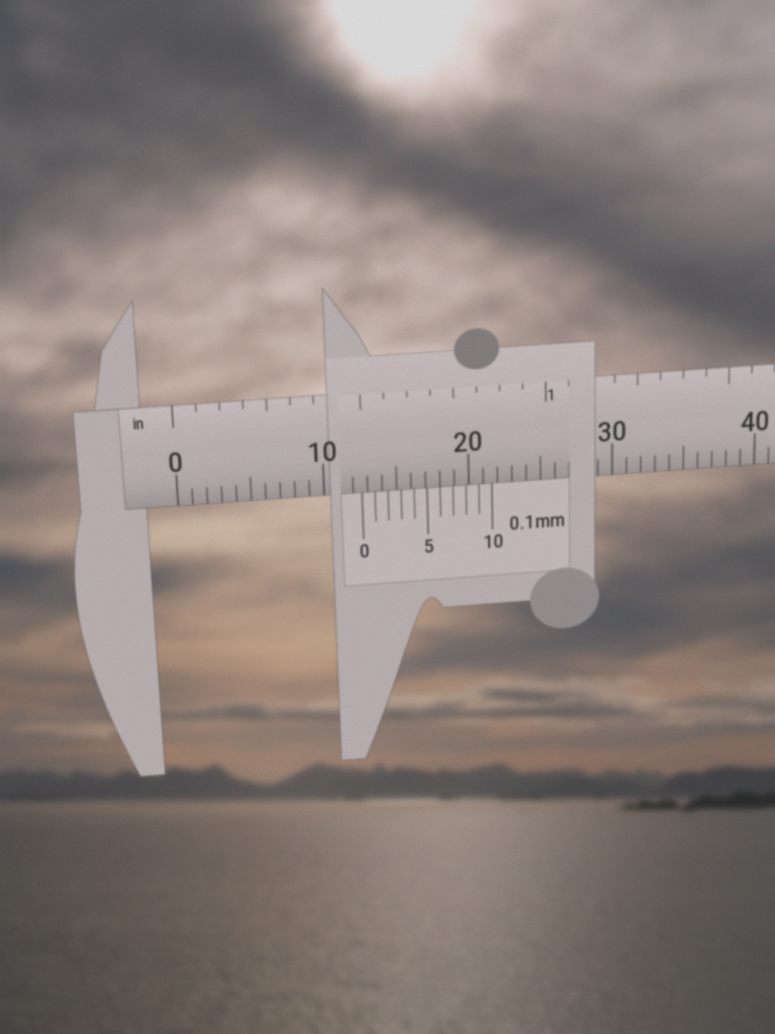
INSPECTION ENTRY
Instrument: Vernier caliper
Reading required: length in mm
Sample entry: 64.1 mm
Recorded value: 12.6 mm
